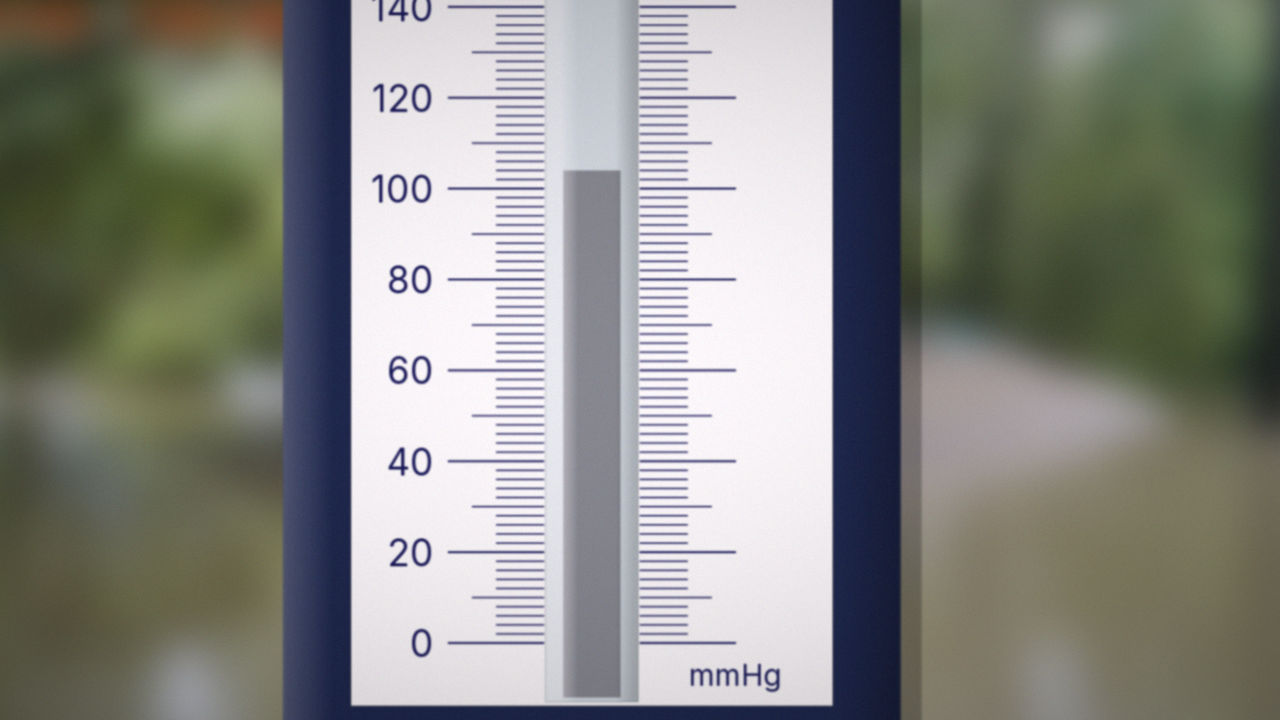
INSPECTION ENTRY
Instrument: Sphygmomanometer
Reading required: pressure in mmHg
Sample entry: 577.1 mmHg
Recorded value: 104 mmHg
